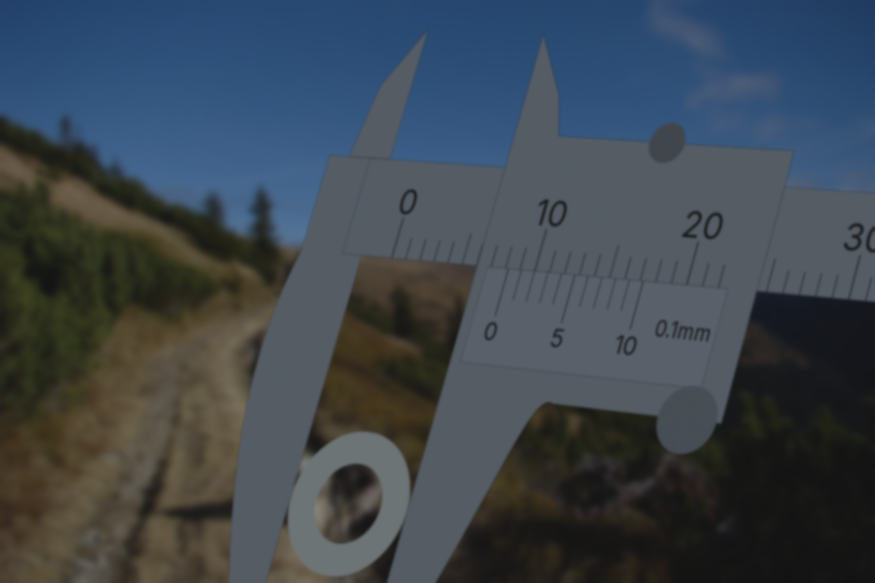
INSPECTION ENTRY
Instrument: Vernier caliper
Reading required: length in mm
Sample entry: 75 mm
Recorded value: 8.2 mm
